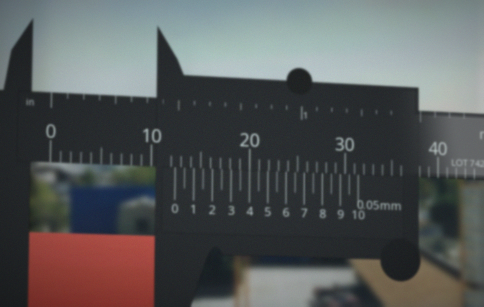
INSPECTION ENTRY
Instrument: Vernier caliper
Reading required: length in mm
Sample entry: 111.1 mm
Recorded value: 12.4 mm
